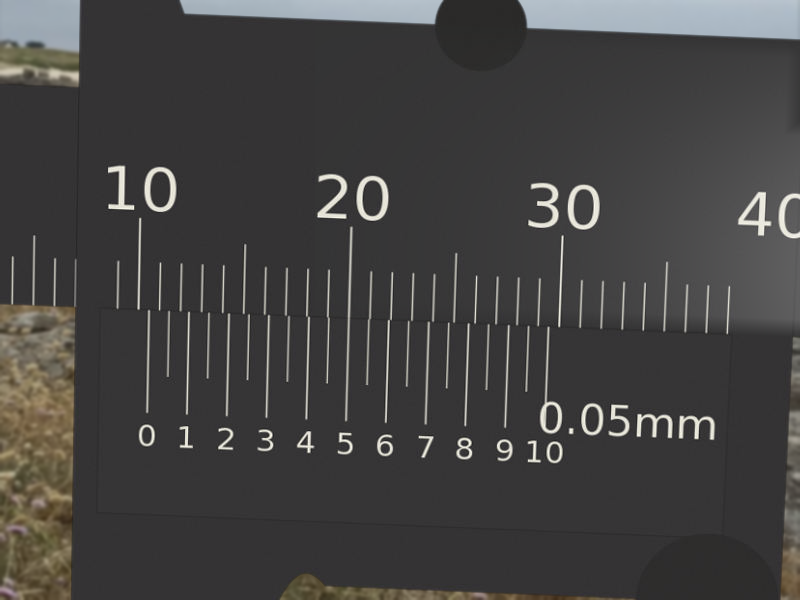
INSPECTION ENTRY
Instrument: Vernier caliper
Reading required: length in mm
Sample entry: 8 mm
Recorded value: 10.5 mm
